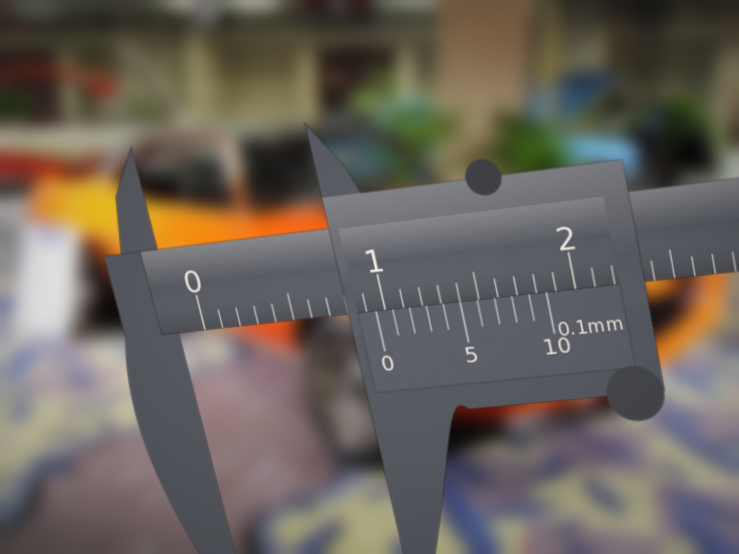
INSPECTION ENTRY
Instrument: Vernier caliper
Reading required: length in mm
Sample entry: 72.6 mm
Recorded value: 9.5 mm
